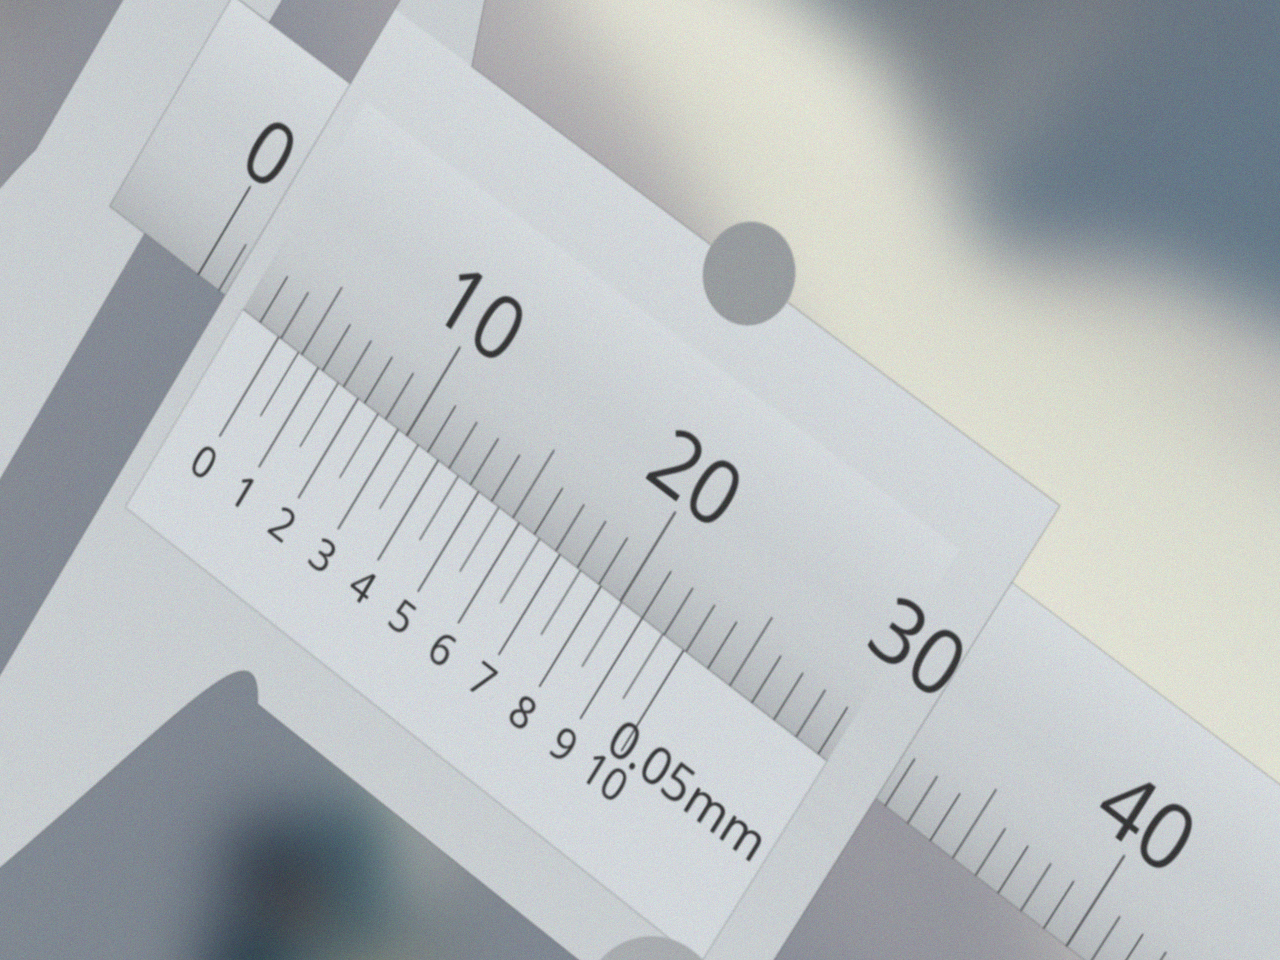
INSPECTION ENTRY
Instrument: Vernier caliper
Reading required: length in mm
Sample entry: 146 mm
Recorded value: 3.9 mm
